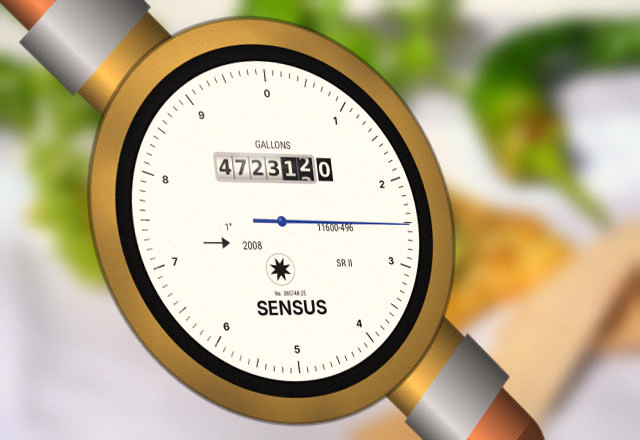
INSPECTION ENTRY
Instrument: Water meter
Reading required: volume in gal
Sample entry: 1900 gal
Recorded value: 4723122.5 gal
